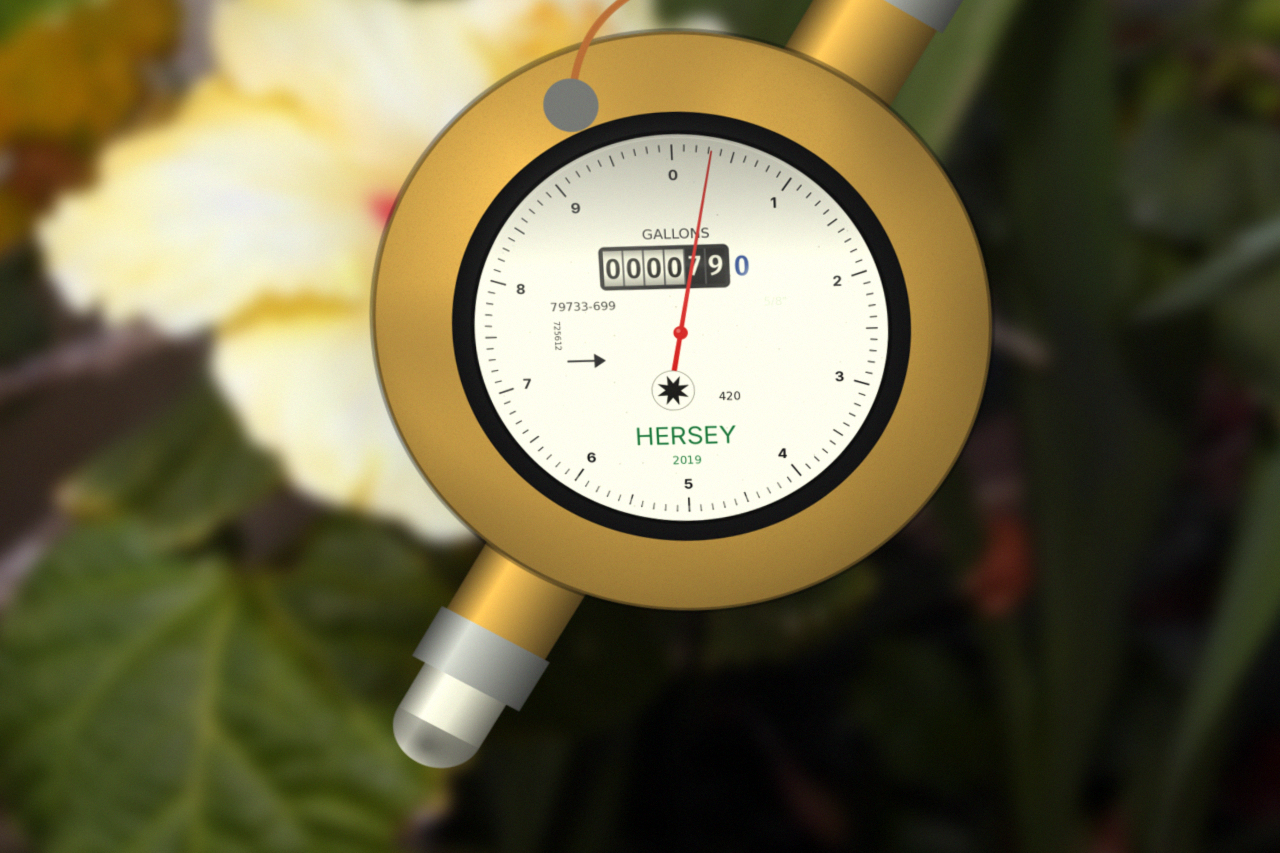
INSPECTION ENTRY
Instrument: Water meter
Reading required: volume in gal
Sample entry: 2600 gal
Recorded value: 790.3 gal
